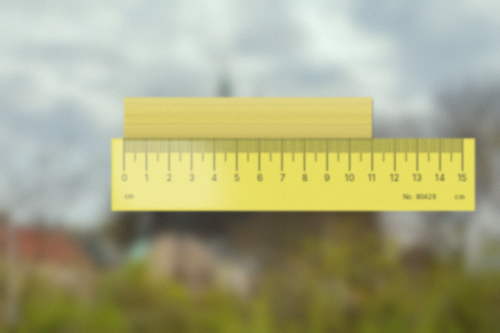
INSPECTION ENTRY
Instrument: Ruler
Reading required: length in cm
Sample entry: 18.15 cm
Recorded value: 11 cm
